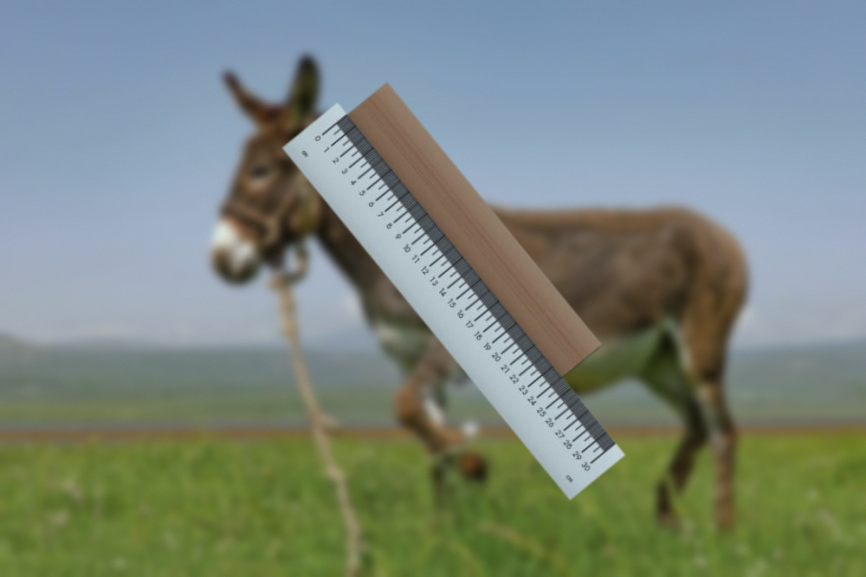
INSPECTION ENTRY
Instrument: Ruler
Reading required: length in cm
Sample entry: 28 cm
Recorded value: 24 cm
